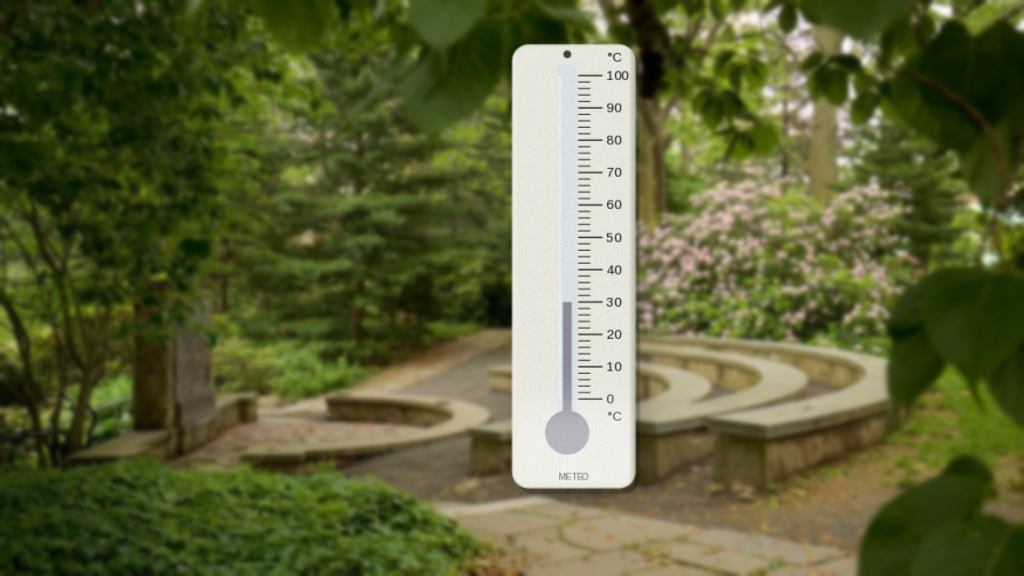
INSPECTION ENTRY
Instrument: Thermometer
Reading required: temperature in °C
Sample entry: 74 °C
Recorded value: 30 °C
